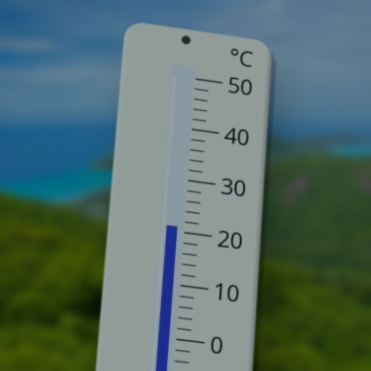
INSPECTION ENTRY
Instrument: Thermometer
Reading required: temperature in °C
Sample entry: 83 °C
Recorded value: 21 °C
